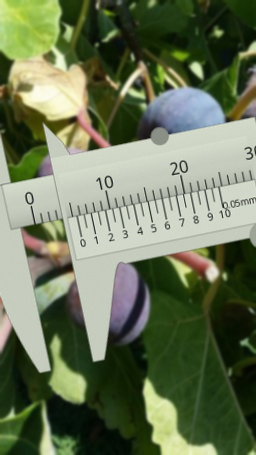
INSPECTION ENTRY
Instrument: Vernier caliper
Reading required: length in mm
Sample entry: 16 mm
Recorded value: 5.6 mm
